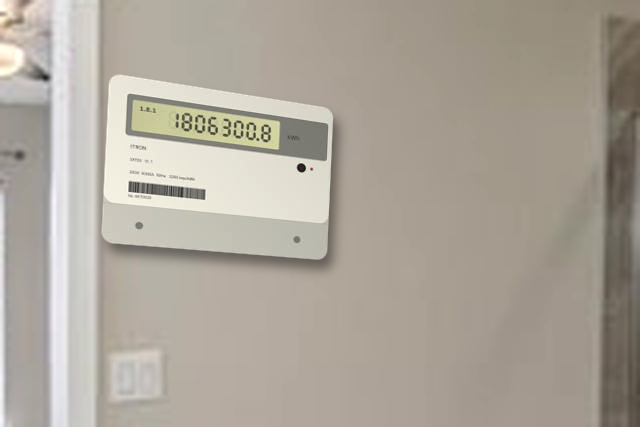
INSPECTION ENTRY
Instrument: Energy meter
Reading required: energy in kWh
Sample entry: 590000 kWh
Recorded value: 1806300.8 kWh
